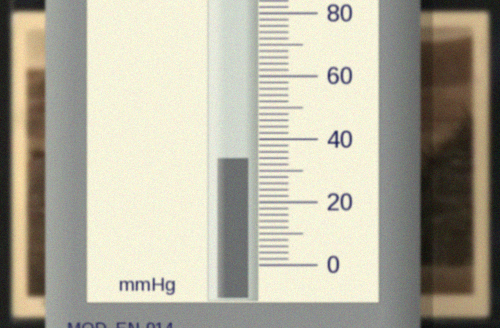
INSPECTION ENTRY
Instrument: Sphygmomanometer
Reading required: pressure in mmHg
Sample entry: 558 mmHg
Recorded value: 34 mmHg
